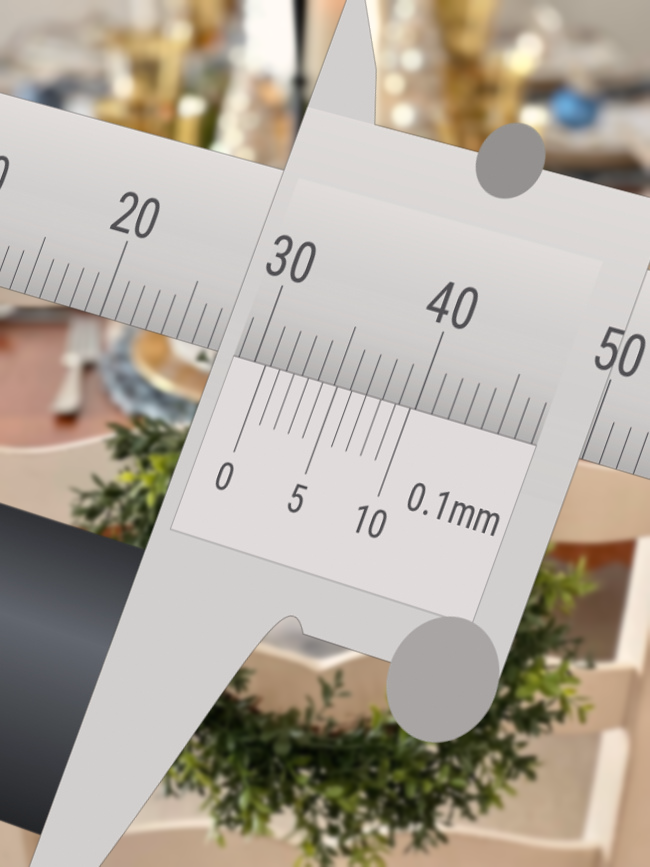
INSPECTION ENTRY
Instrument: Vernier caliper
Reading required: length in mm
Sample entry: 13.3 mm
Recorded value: 30.7 mm
